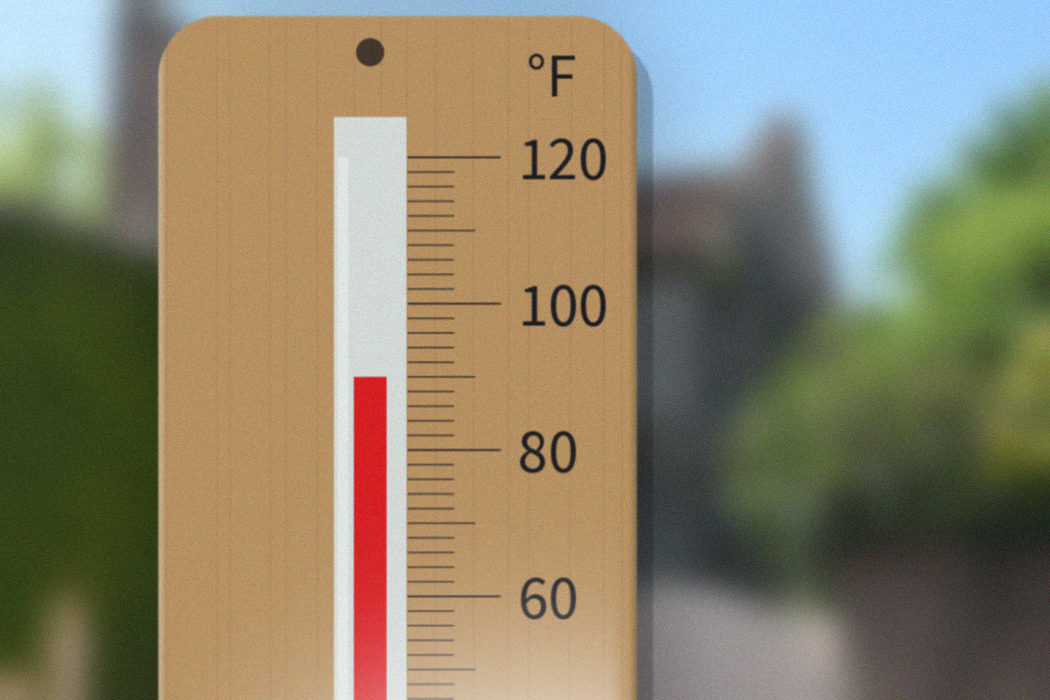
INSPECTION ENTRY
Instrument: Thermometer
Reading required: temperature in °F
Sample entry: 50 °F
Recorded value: 90 °F
